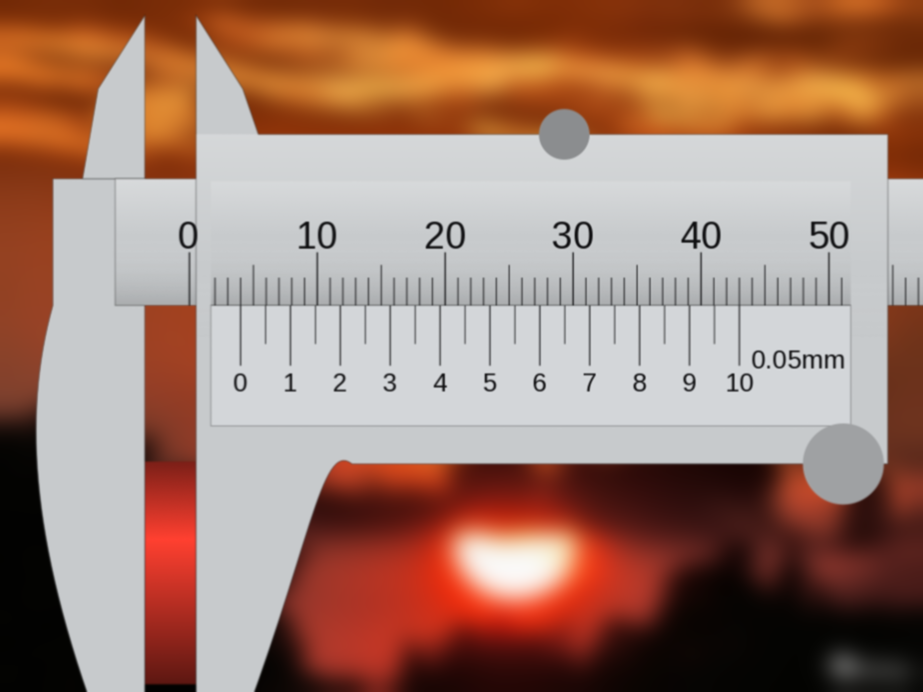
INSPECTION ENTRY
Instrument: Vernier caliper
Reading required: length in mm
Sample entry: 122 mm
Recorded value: 4.0 mm
